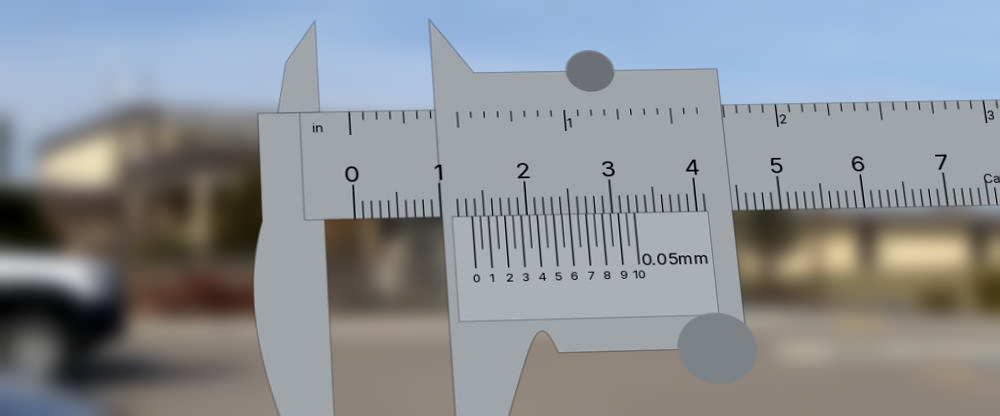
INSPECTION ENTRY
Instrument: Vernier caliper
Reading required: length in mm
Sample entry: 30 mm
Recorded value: 13.6 mm
